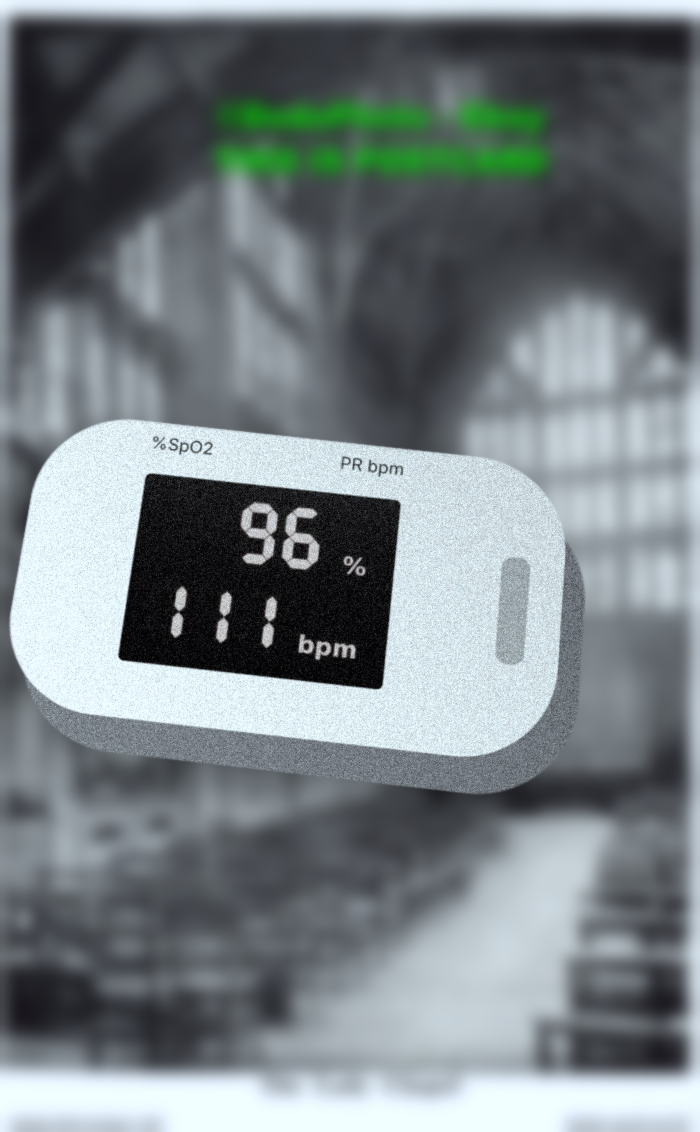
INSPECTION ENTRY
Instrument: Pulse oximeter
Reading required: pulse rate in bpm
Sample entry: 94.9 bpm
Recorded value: 111 bpm
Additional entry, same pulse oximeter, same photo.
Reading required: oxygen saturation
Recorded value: 96 %
